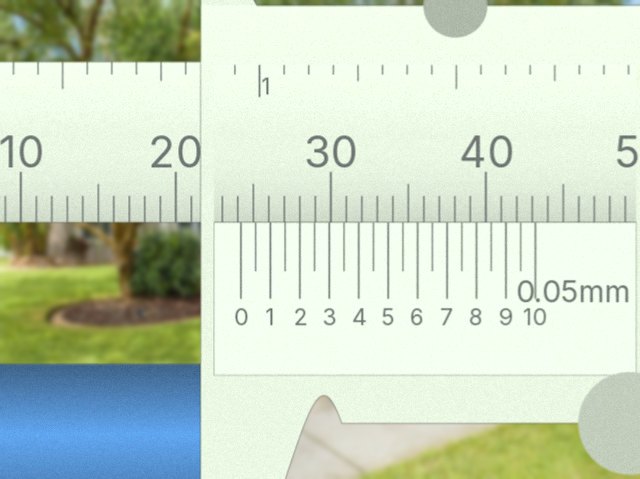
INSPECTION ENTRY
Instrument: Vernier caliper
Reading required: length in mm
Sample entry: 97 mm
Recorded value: 24.2 mm
